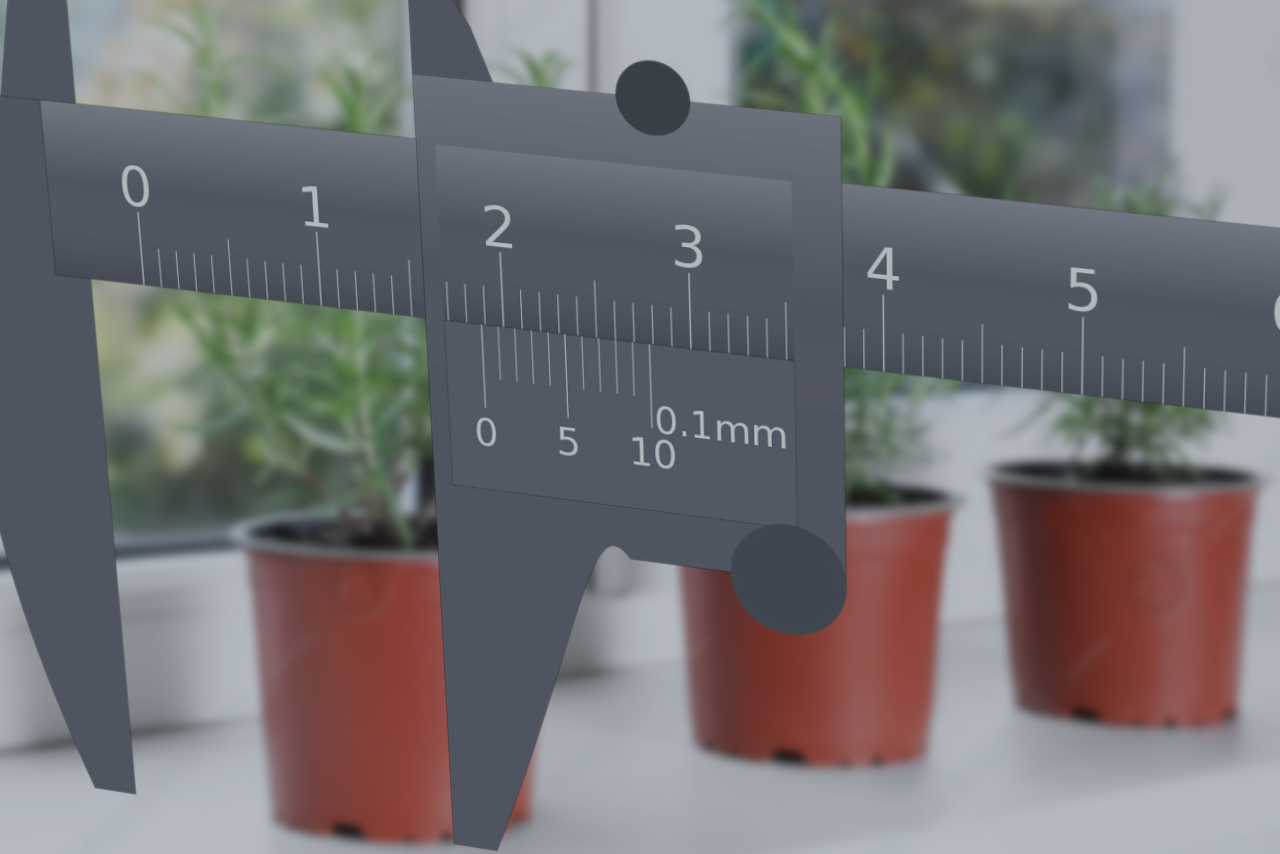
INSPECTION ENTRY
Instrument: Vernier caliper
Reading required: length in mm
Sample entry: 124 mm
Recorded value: 18.8 mm
